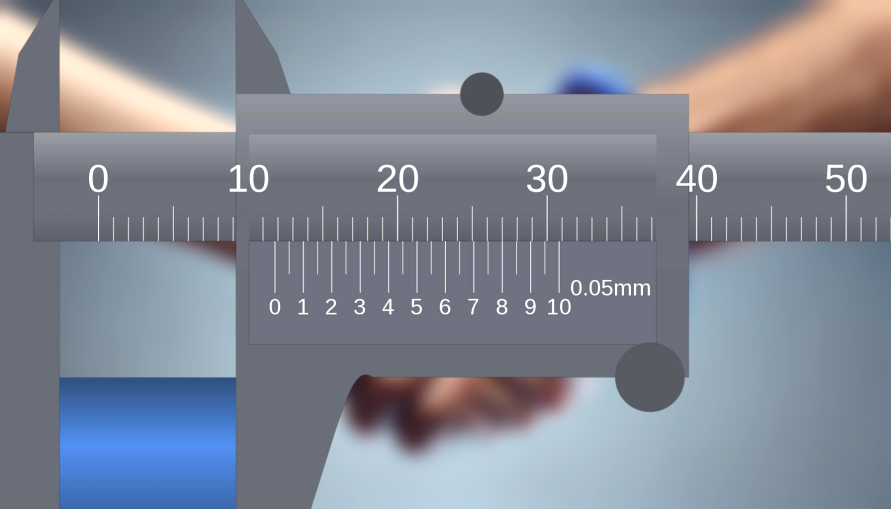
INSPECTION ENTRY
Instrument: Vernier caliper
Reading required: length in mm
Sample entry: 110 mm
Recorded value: 11.8 mm
